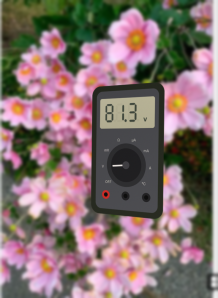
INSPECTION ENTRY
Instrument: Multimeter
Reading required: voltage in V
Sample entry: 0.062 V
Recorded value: 81.3 V
